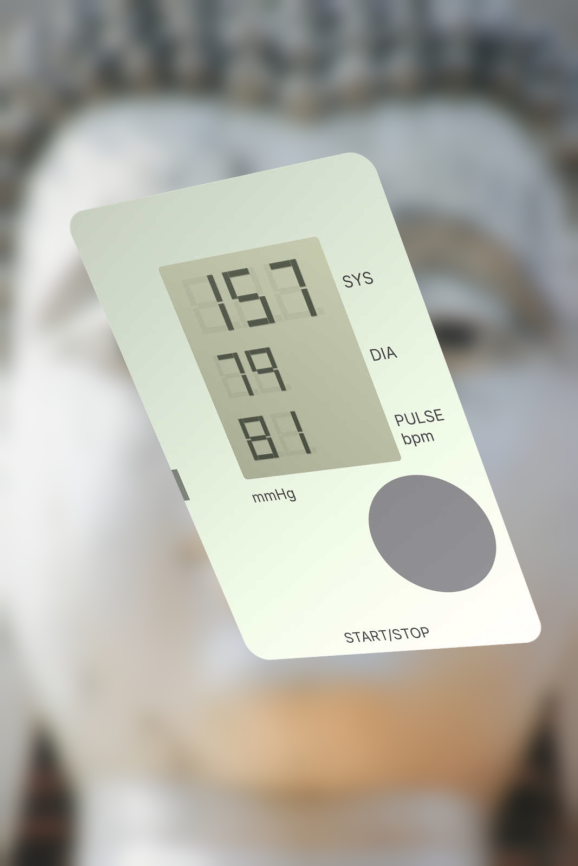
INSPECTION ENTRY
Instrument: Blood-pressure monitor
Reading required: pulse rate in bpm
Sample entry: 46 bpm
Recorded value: 81 bpm
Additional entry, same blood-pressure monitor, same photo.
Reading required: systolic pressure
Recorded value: 157 mmHg
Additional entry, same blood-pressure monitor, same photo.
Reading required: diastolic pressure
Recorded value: 79 mmHg
